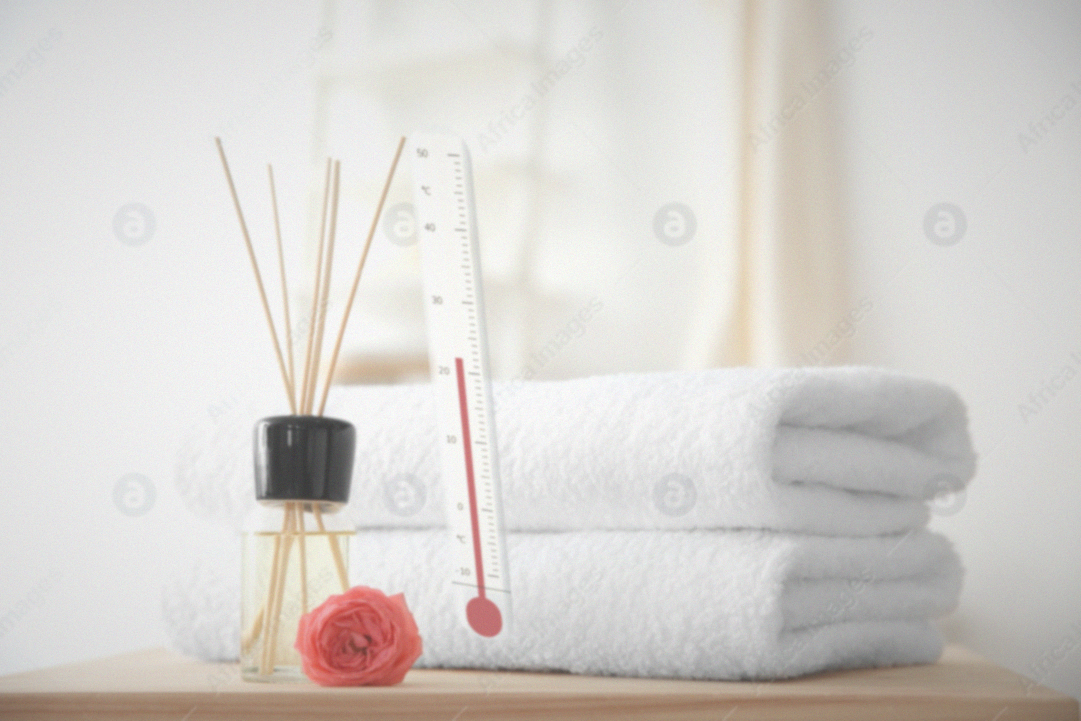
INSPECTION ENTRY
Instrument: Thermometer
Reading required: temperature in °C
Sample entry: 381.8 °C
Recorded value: 22 °C
